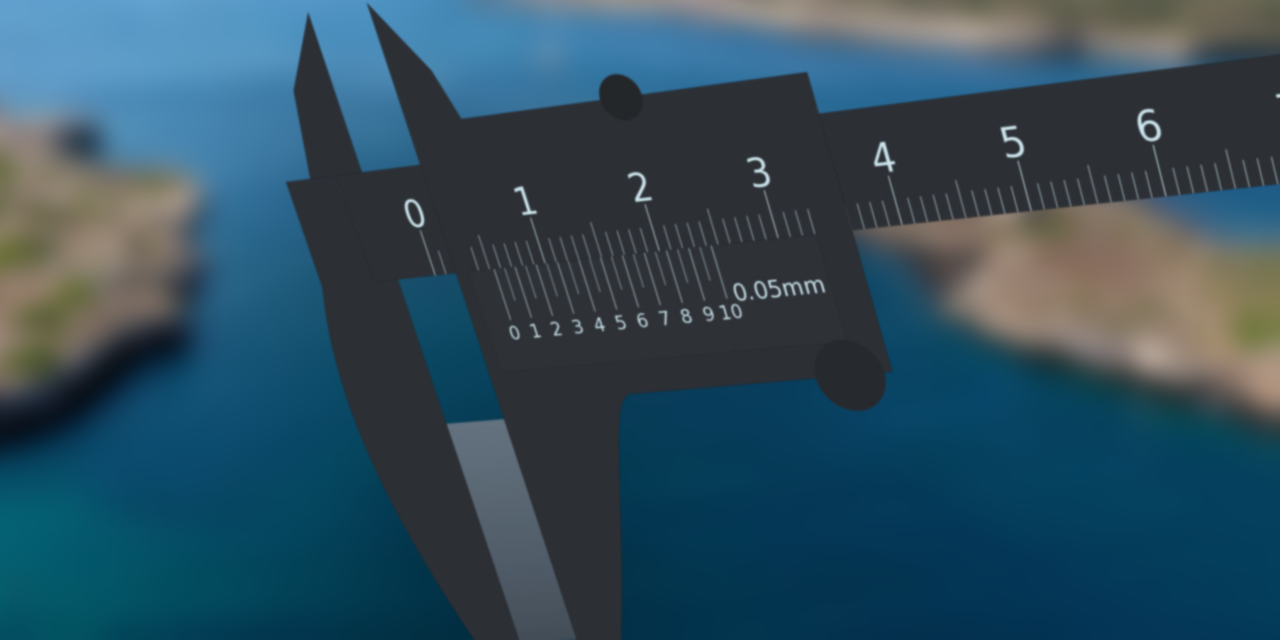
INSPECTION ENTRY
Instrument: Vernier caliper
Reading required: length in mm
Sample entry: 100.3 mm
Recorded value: 5.4 mm
